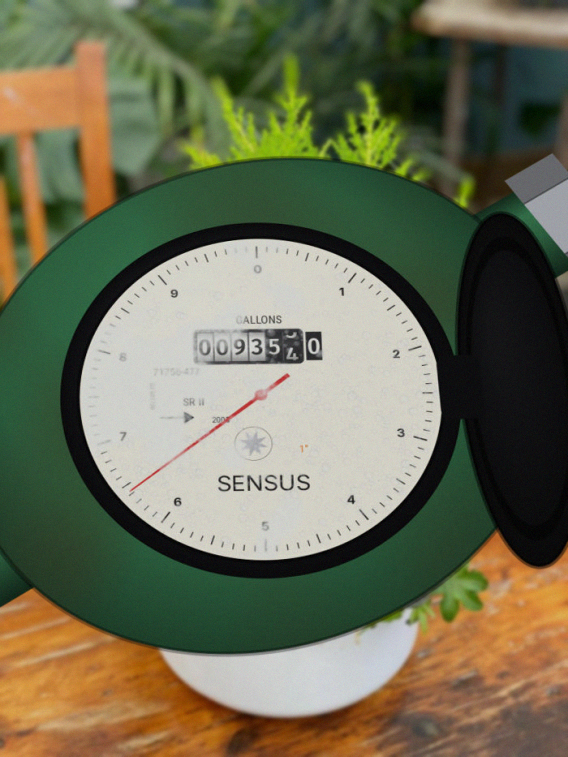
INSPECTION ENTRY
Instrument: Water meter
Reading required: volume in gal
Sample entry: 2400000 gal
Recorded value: 93536.4 gal
